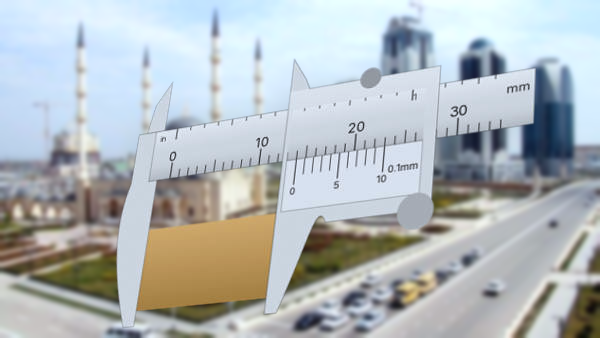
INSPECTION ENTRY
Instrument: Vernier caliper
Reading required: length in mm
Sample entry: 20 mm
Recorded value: 14.0 mm
